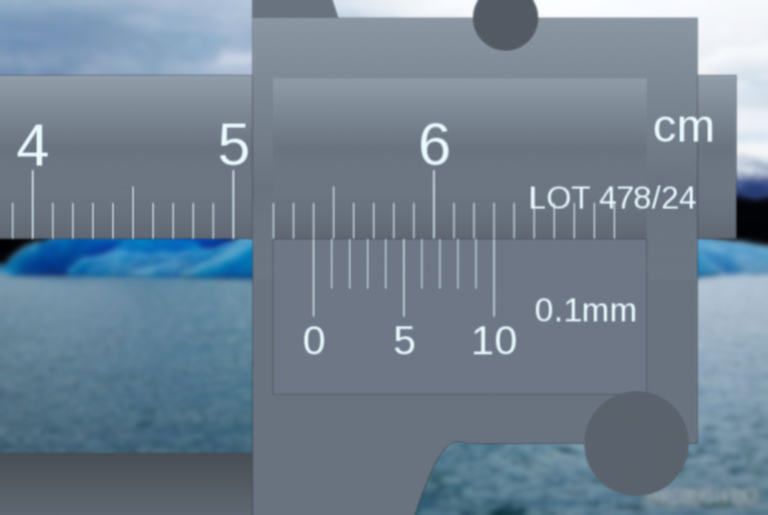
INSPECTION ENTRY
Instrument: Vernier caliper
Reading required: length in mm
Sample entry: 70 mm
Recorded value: 54.0 mm
